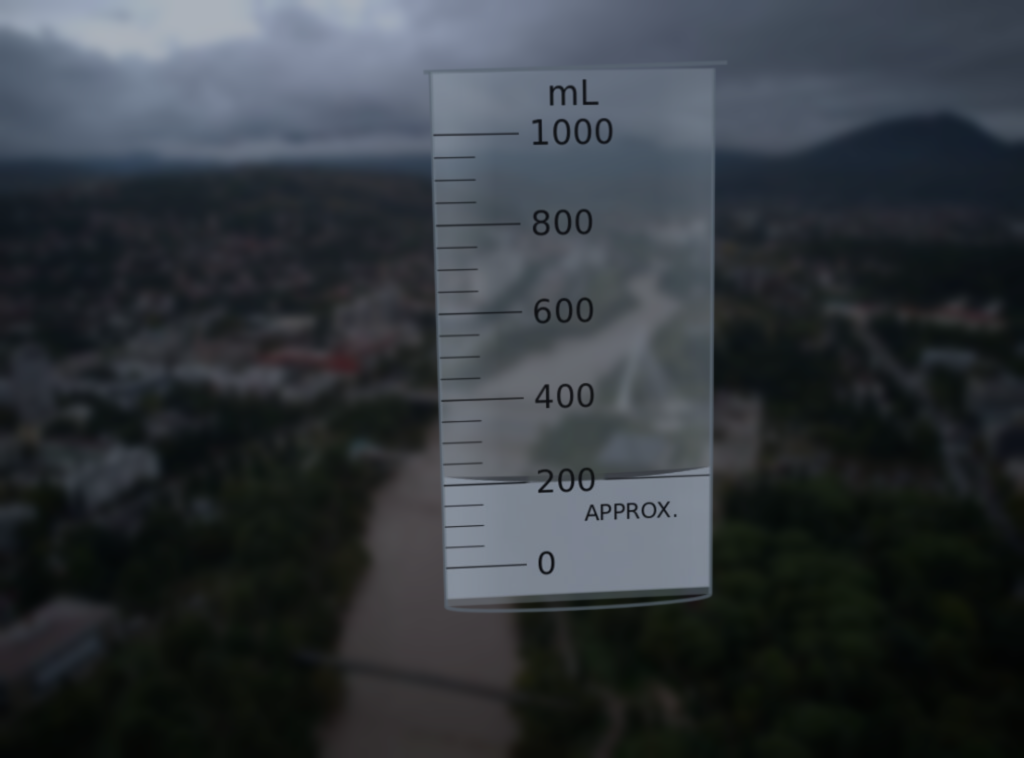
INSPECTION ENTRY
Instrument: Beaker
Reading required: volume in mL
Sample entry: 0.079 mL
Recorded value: 200 mL
